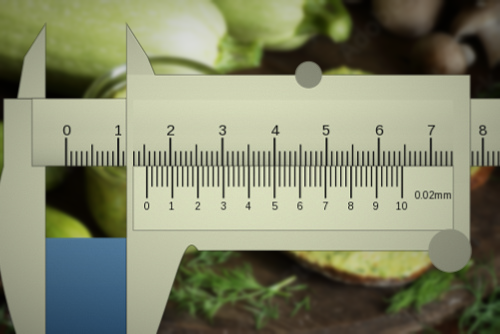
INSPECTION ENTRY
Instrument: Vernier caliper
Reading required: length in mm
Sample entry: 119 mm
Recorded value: 15.5 mm
